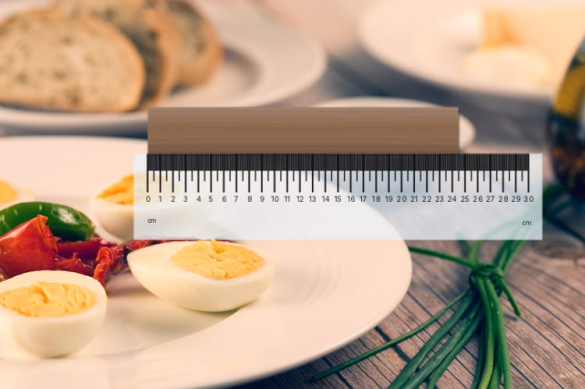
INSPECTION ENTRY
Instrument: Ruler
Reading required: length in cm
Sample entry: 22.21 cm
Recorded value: 24.5 cm
